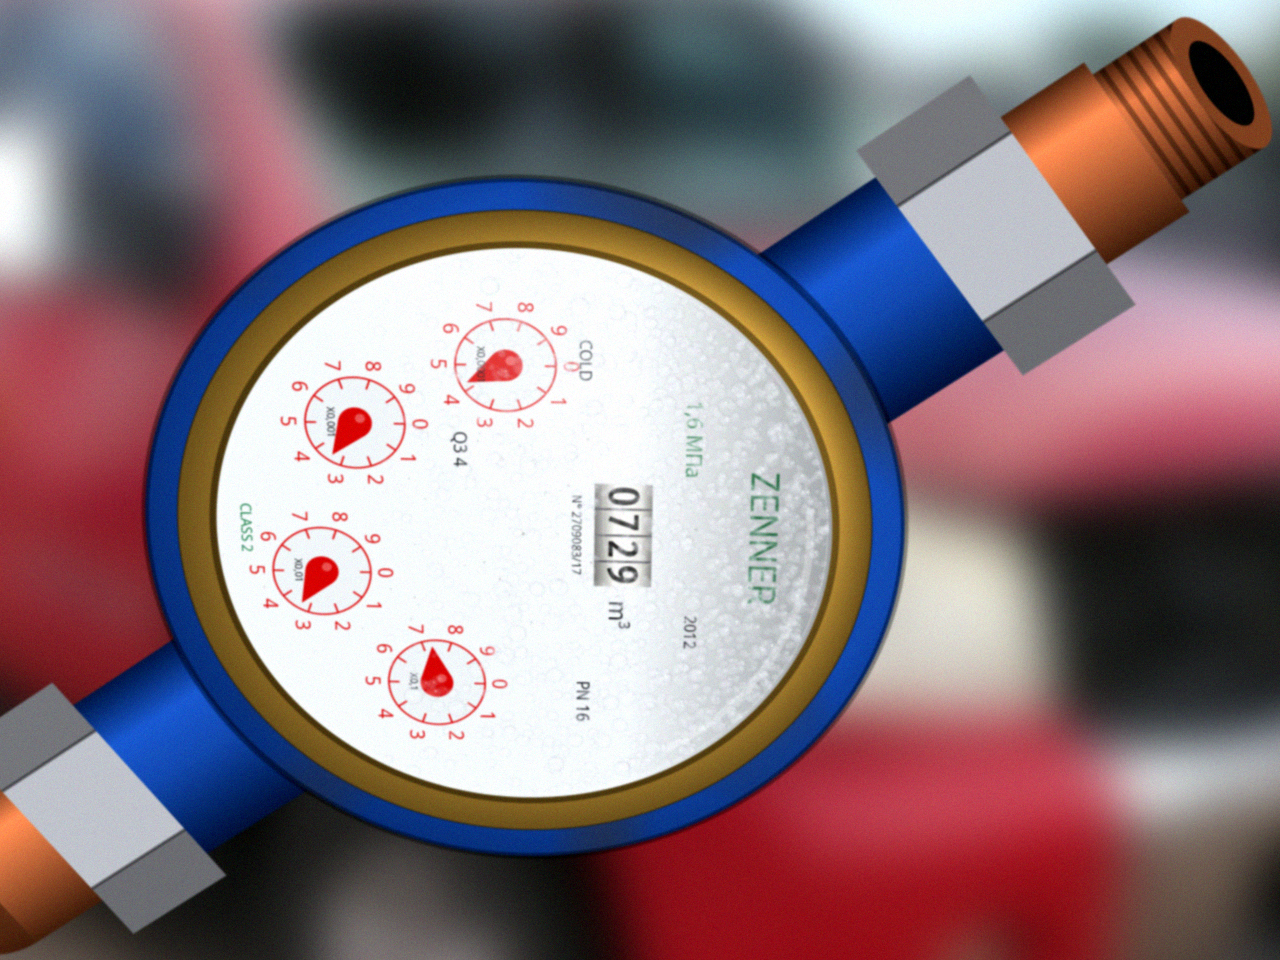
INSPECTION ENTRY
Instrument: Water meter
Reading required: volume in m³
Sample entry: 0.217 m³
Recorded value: 729.7334 m³
